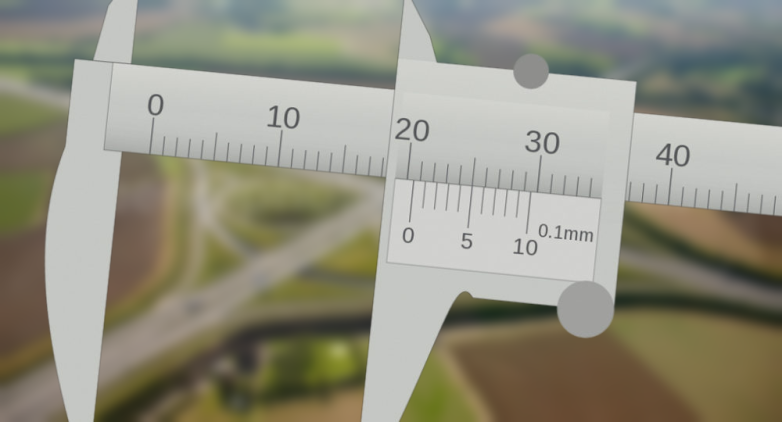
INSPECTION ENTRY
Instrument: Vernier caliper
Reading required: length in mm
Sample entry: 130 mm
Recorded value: 20.5 mm
